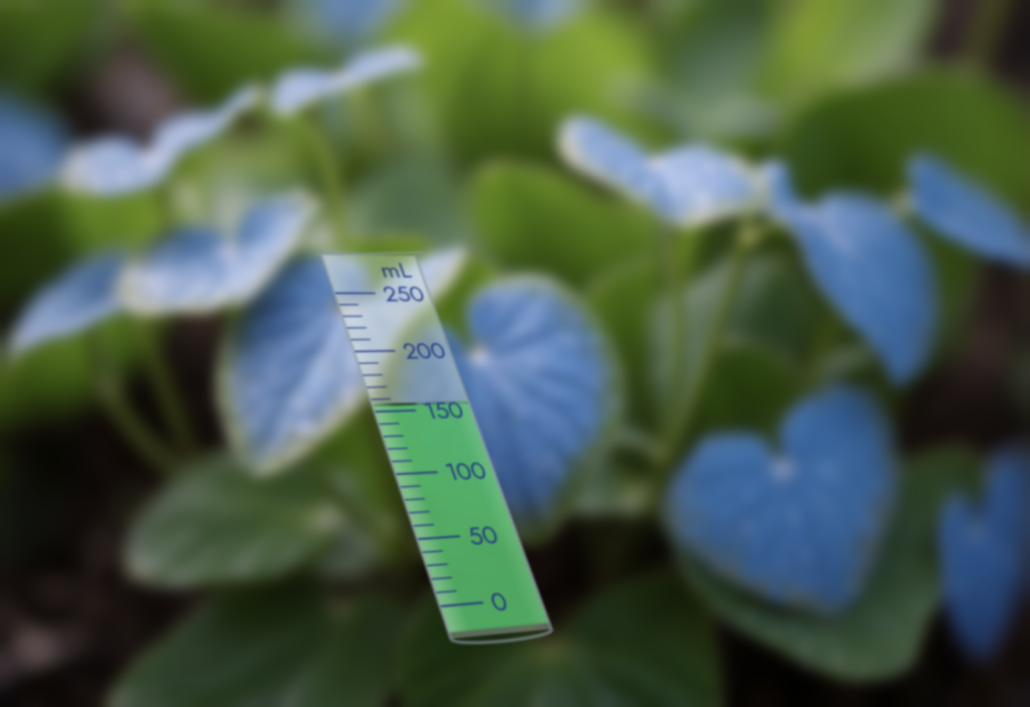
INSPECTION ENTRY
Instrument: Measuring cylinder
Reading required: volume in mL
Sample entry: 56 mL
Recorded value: 155 mL
